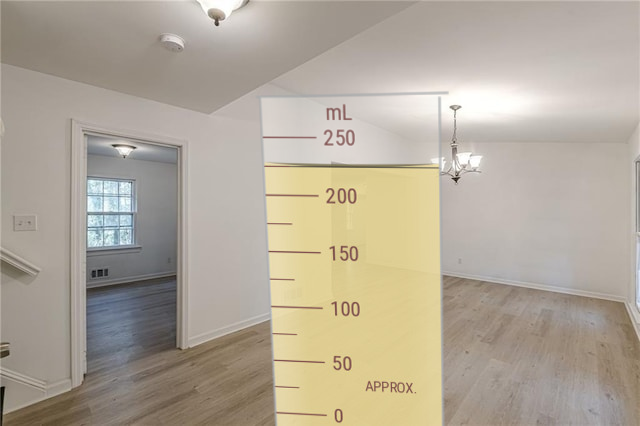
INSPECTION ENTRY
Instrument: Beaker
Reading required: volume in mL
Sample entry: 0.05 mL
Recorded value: 225 mL
